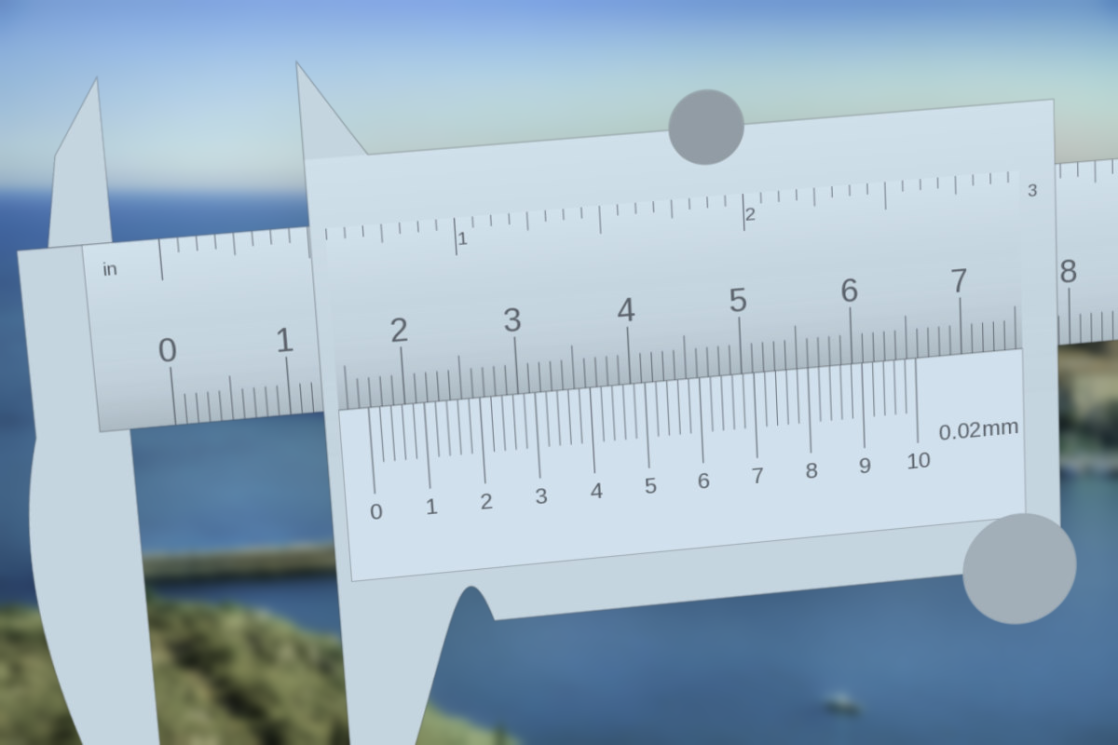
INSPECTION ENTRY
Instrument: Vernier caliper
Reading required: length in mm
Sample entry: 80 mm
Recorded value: 16.8 mm
